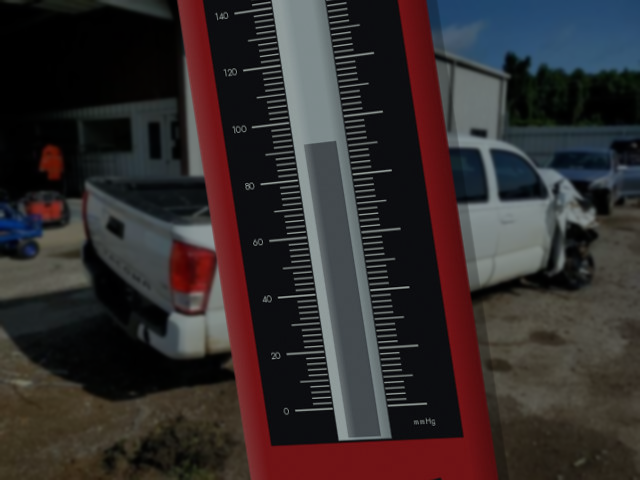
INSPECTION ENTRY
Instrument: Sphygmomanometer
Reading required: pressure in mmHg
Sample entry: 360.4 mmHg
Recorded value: 92 mmHg
